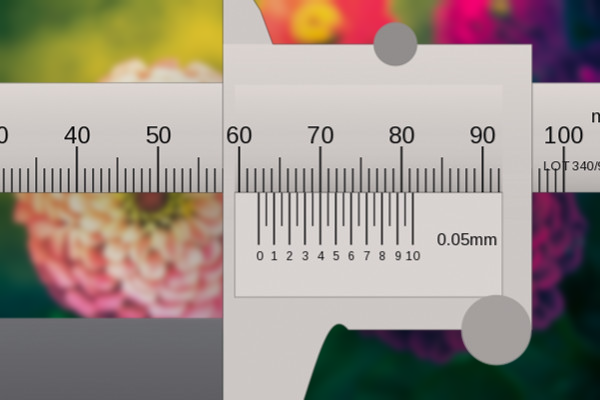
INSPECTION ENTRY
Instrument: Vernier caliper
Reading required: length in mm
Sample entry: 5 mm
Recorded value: 62.4 mm
